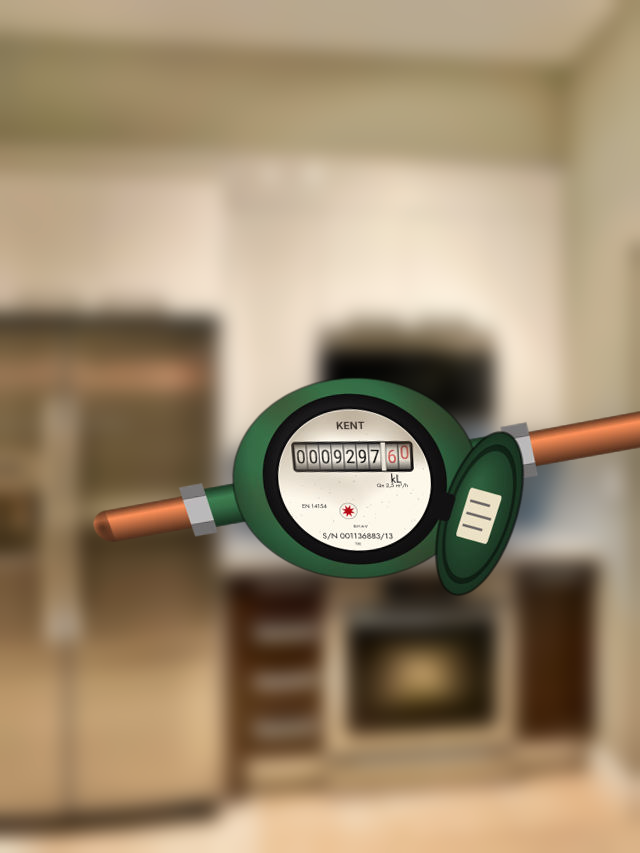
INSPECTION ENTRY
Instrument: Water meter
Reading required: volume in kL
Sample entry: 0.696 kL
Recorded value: 9297.60 kL
